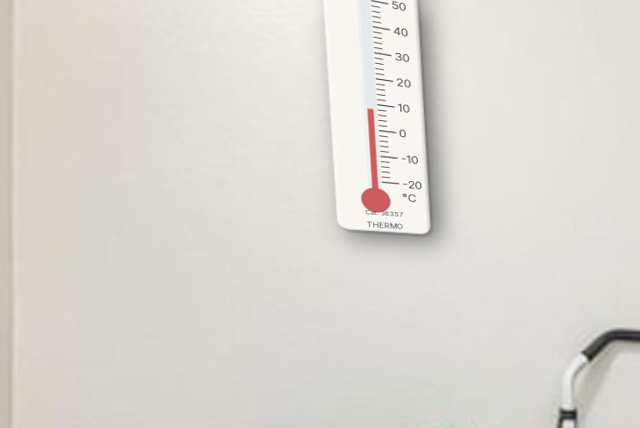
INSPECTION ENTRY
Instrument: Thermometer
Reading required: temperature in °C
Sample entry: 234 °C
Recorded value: 8 °C
